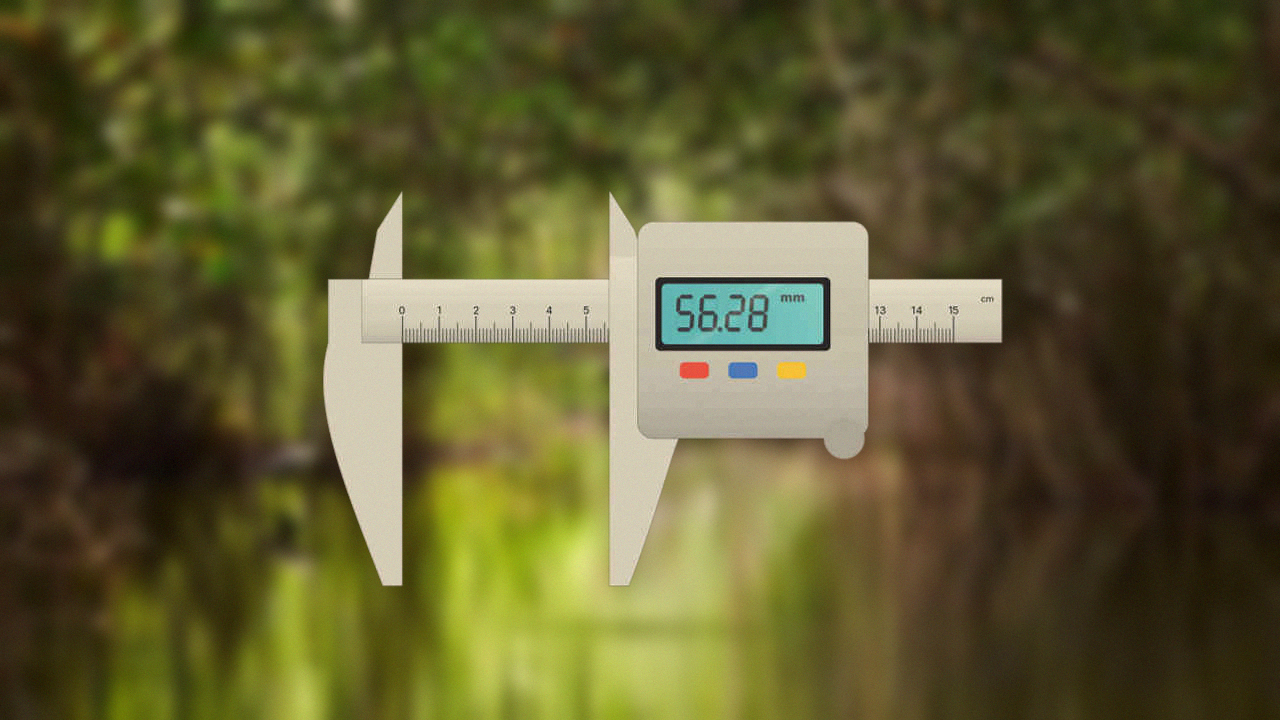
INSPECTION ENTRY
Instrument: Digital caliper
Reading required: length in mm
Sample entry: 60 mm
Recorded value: 56.28 mm
